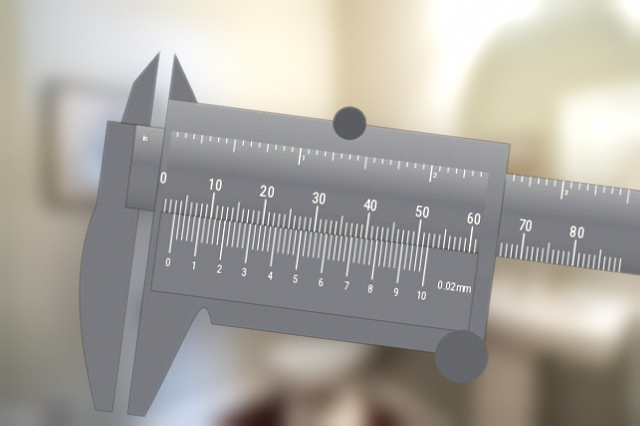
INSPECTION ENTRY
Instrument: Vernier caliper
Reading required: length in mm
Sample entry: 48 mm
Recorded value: 3.0 mm
